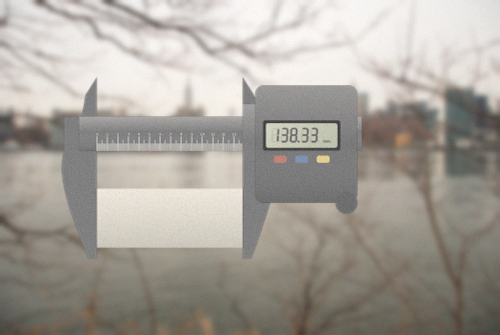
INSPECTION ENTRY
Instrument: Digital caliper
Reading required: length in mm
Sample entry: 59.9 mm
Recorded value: 138.33 mm
